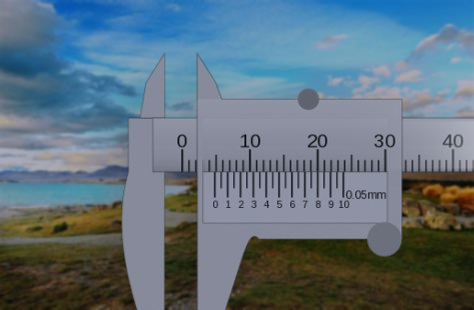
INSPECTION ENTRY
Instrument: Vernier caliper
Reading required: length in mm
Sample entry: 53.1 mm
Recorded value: 4.8 mm
